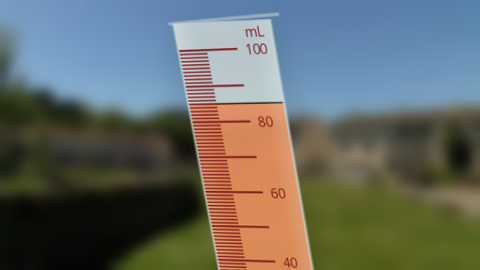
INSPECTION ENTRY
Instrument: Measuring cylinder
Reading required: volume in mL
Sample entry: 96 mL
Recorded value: 85 mL
